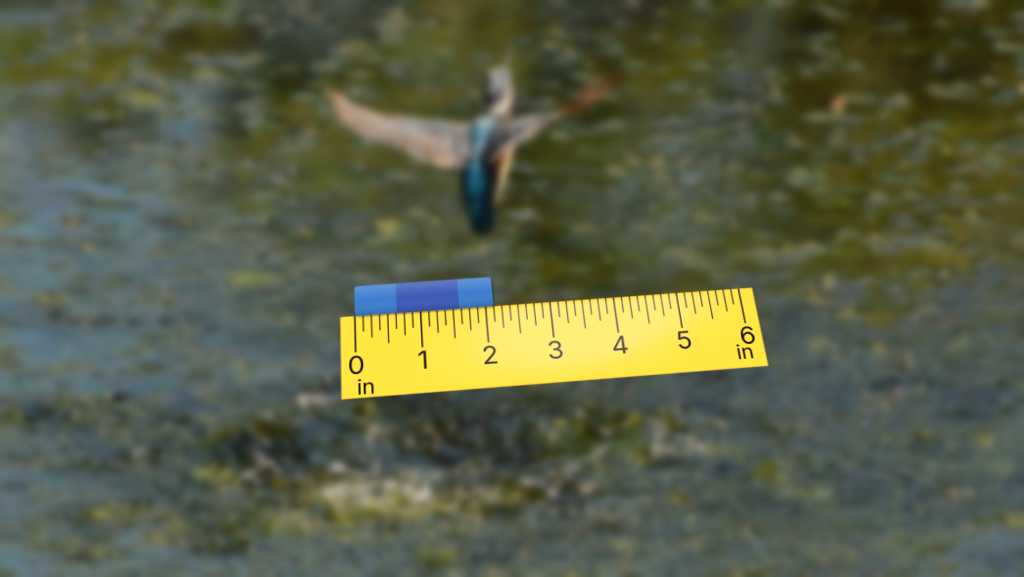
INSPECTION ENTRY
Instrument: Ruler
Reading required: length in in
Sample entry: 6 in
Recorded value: 2.125 in
